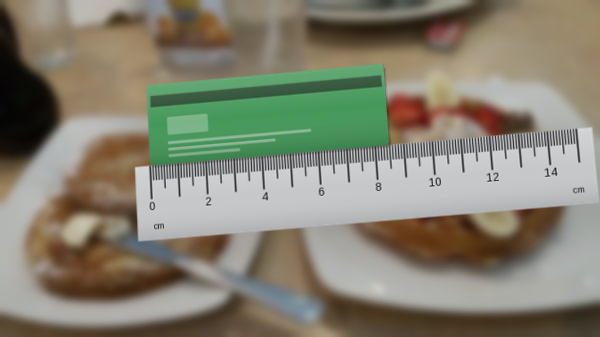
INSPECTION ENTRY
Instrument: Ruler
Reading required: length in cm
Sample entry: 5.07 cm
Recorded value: 8.5 cm
